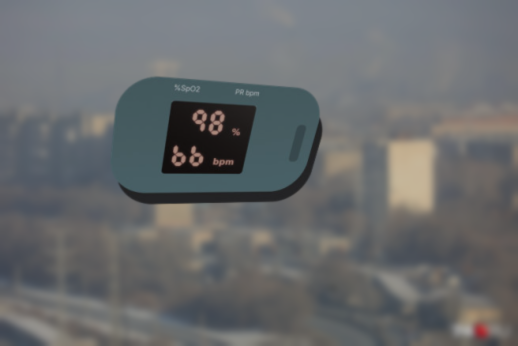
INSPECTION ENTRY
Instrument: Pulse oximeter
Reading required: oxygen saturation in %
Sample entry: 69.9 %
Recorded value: 98 %
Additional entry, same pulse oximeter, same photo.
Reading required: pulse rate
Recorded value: 66 bpm
